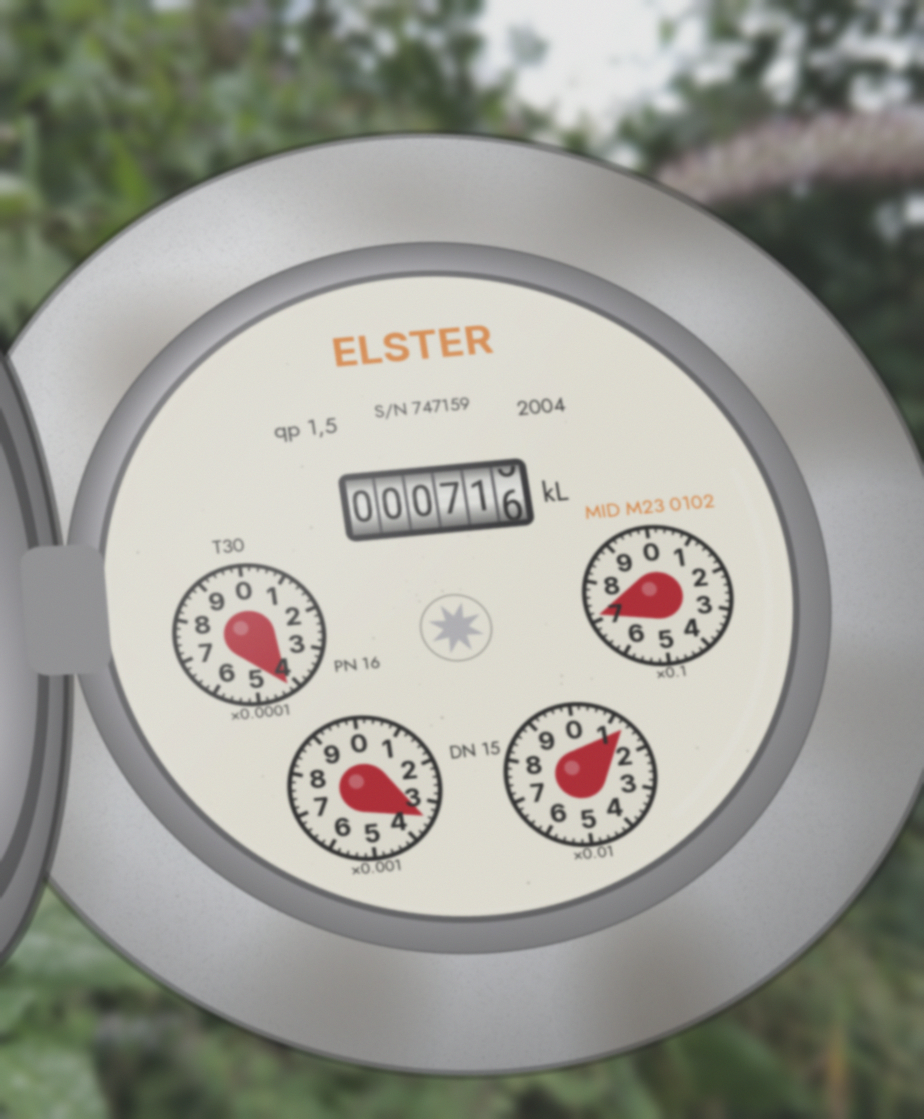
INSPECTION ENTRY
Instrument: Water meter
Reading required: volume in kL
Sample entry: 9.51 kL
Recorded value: 715.7134 kL
